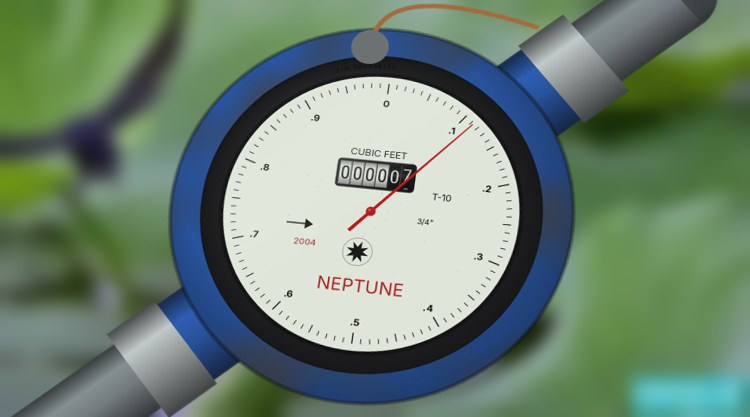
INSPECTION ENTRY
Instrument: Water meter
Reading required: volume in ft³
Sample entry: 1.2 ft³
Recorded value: 7.11 ft³
